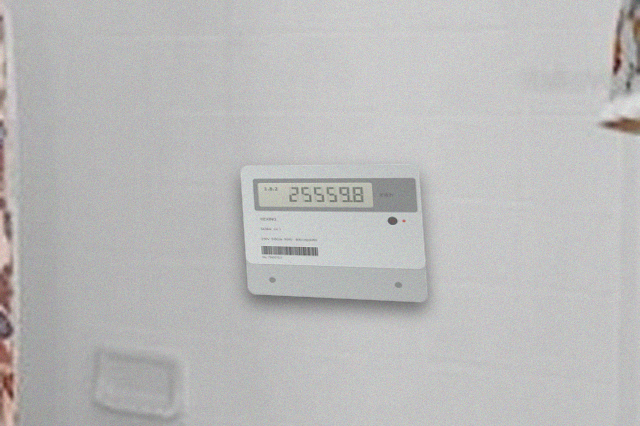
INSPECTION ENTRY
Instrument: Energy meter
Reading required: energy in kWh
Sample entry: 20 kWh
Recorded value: 25559.8 kWh
